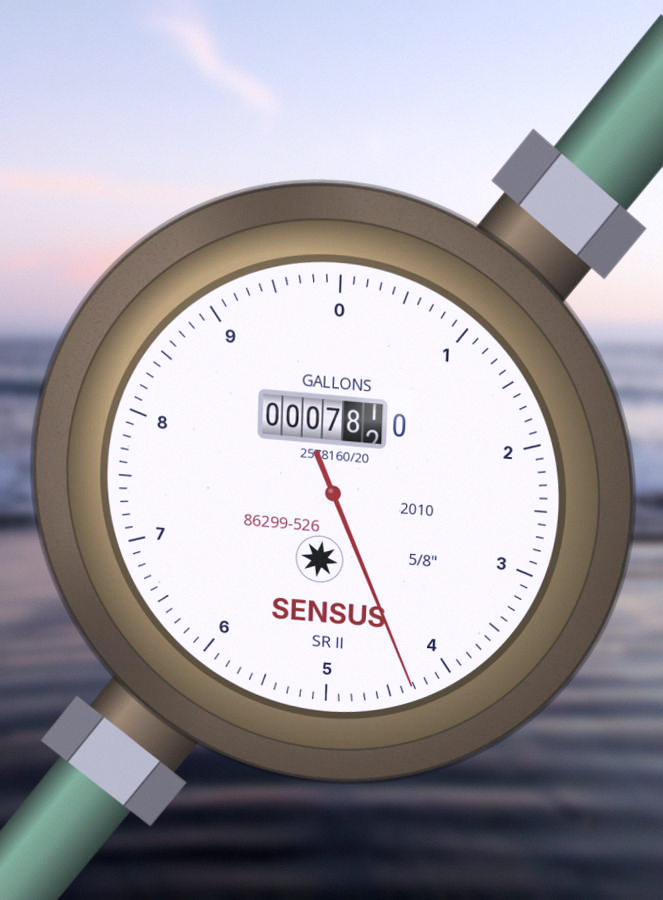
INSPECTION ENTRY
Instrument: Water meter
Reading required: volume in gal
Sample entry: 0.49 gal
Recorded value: 7814.3 gal
